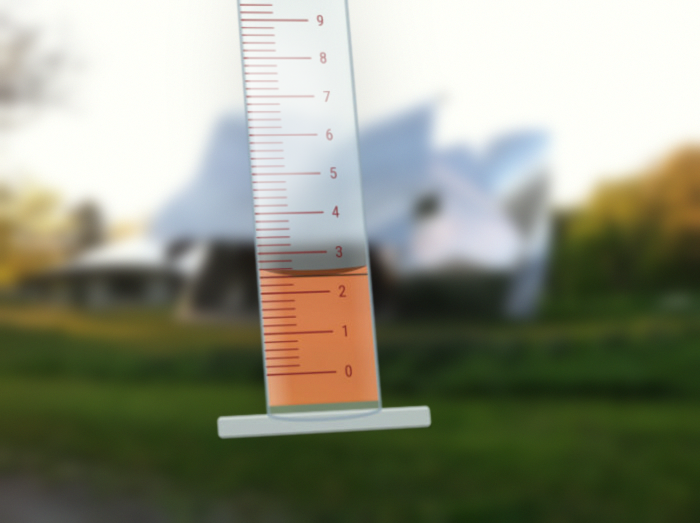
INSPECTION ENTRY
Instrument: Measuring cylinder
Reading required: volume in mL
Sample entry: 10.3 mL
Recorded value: 2.4 mL
